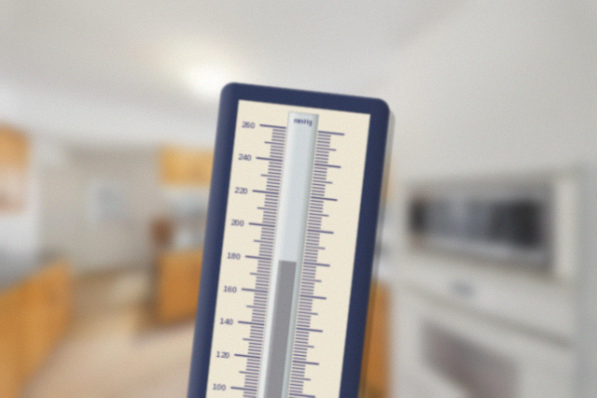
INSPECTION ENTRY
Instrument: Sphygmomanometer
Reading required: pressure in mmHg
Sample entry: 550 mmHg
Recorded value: 180 mmHg
